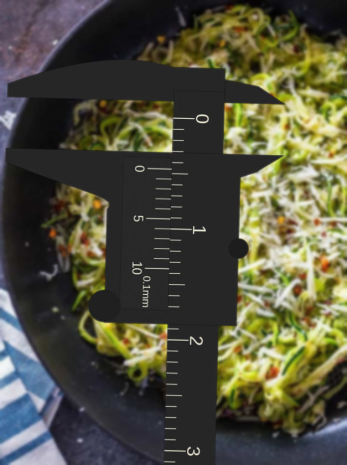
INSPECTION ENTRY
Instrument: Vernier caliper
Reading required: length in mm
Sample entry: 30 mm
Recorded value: 4.6 mm
